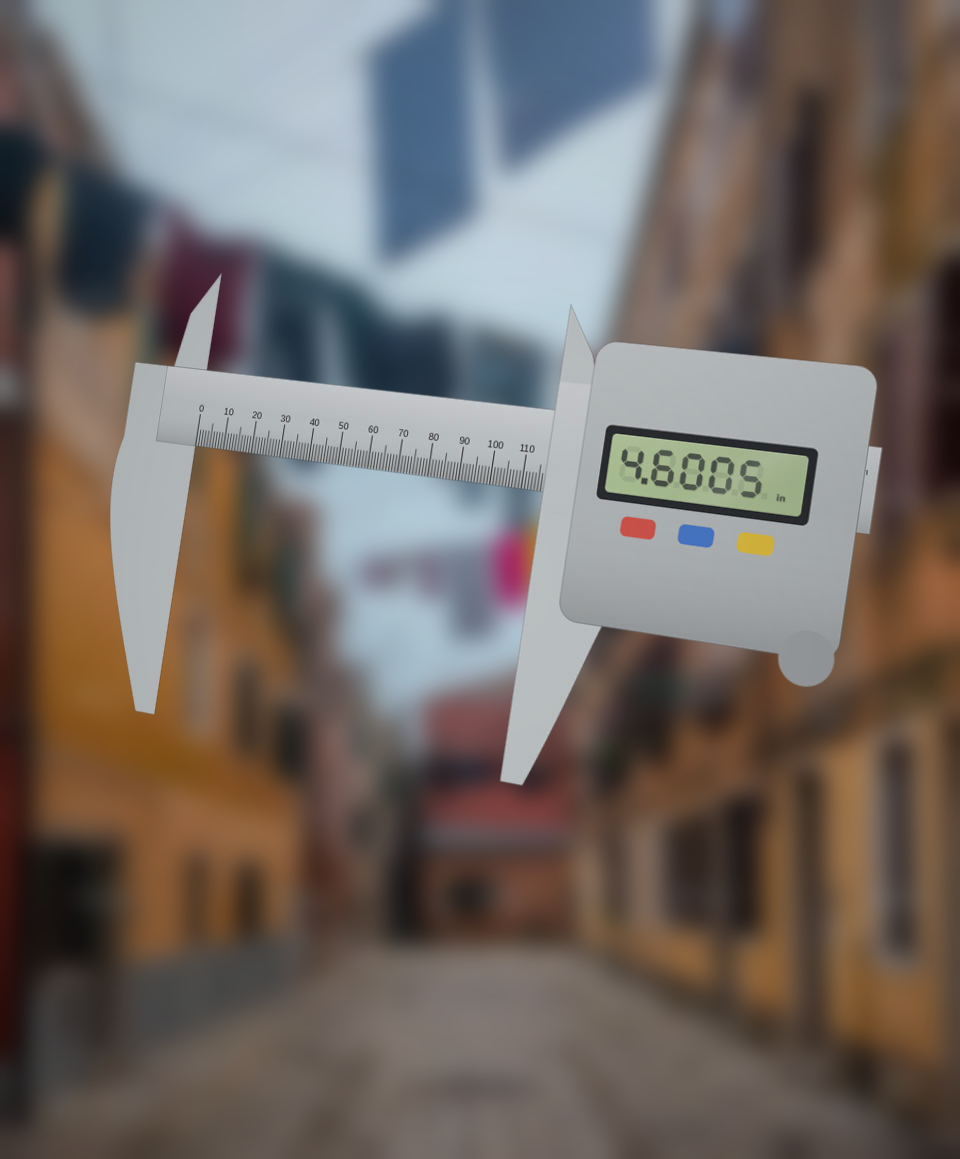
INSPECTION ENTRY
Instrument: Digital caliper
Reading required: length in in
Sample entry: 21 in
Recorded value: 4.6005 in
